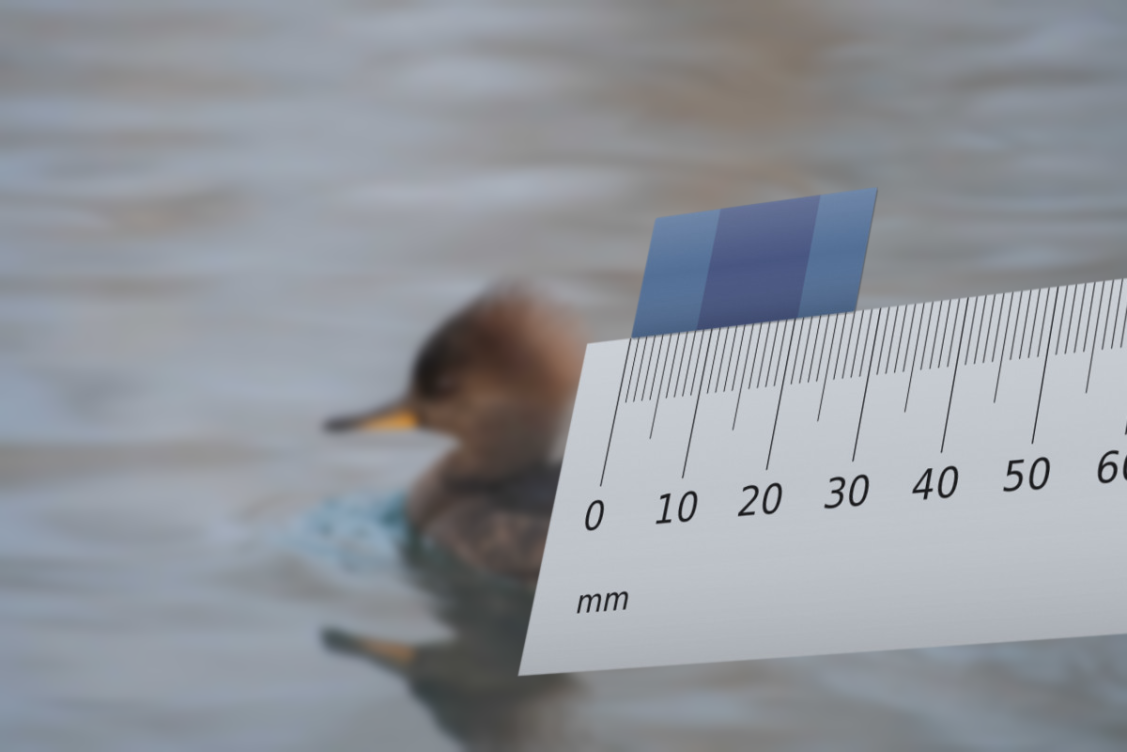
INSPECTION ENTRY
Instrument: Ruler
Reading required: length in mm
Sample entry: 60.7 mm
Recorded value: 27 mm
